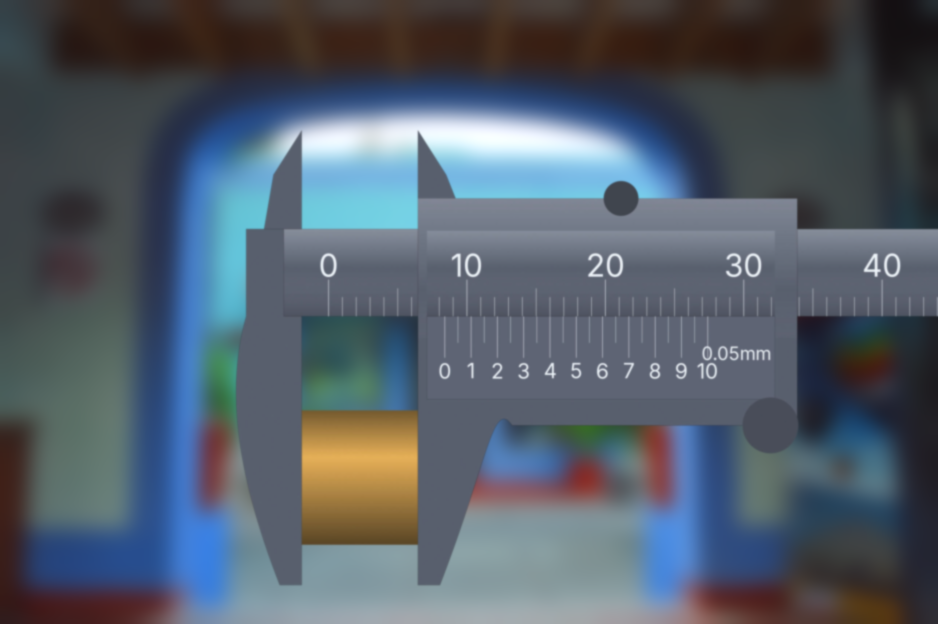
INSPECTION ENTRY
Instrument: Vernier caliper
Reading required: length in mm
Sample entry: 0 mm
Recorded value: 8.4 mm
